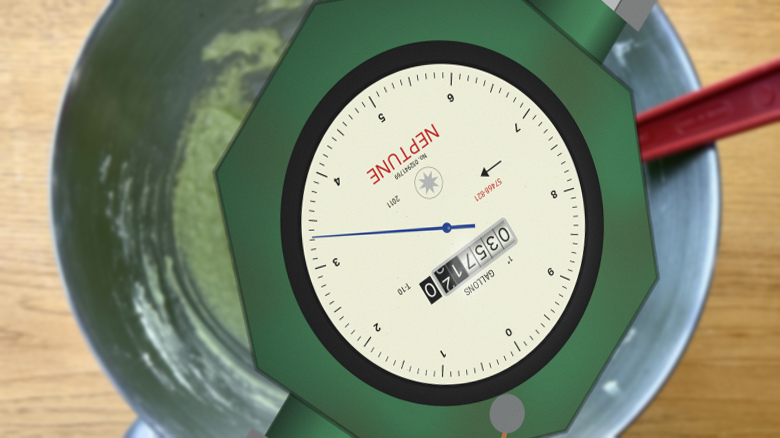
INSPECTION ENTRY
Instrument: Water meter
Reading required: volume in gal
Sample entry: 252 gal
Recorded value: 357123.3 gal
